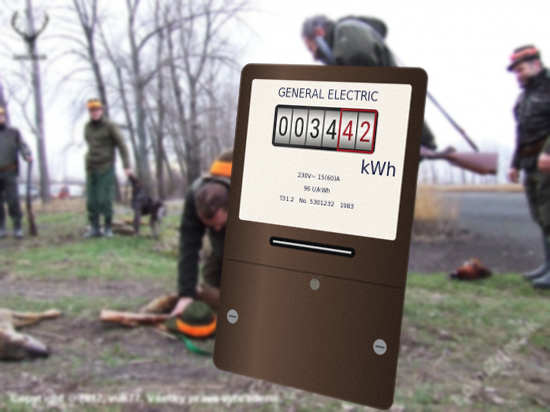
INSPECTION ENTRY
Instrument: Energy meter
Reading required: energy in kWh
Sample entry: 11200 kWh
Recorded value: 34.42 kWh
